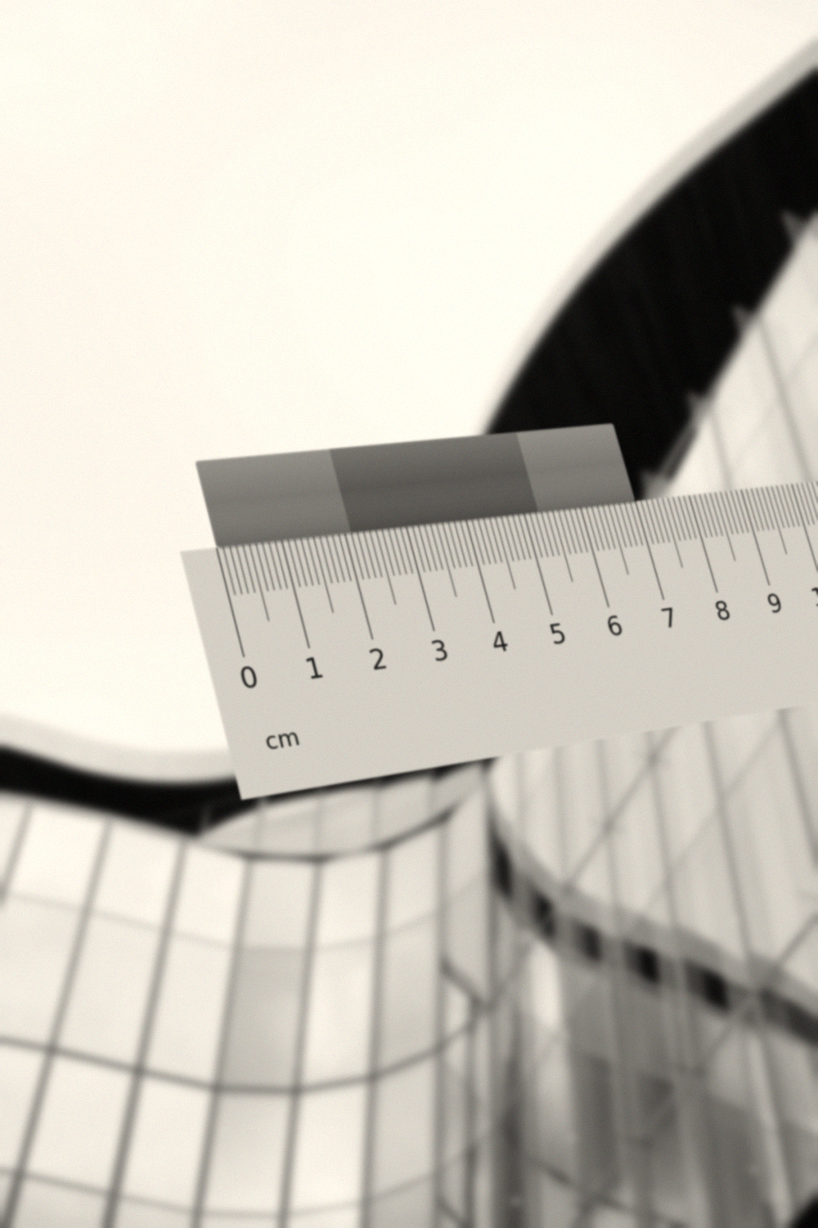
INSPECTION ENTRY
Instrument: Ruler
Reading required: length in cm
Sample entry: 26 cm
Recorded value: 7 cm
